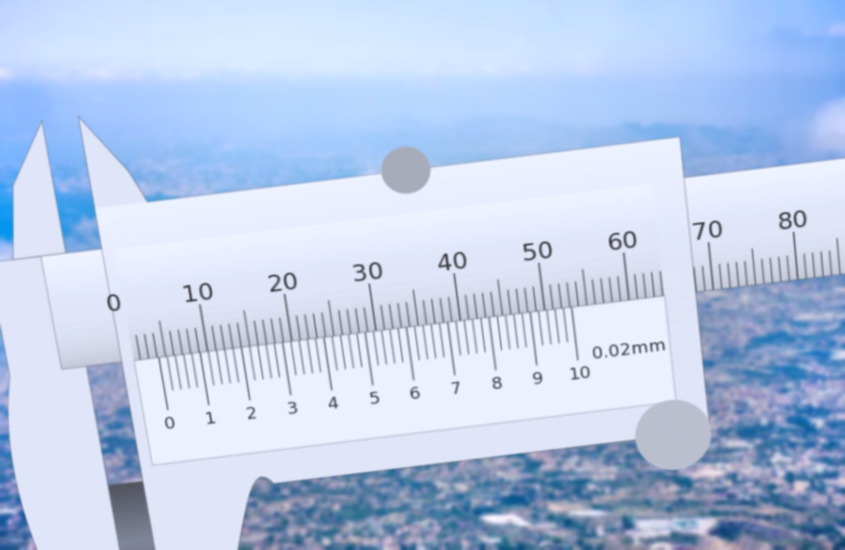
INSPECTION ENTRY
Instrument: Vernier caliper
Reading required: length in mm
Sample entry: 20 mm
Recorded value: 4.2 mm
